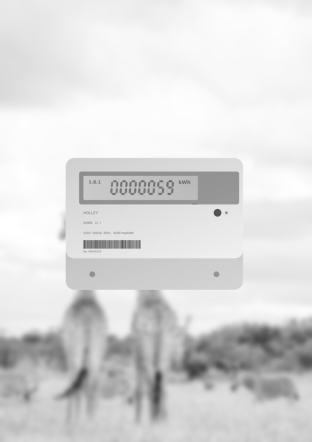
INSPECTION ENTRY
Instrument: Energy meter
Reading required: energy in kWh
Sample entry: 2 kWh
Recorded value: 59 kWh
